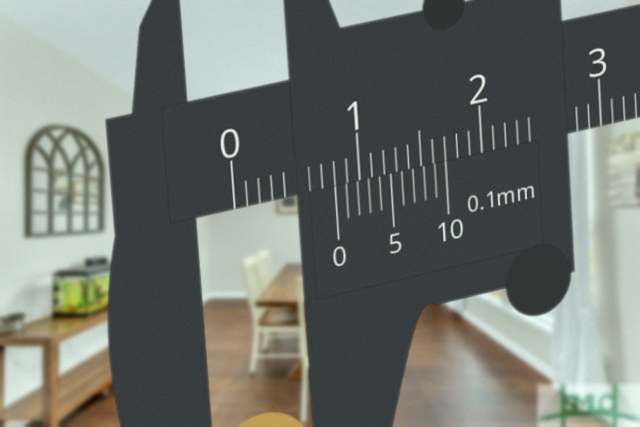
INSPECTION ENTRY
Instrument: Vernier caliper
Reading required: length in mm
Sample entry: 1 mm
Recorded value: 8.0 mm
